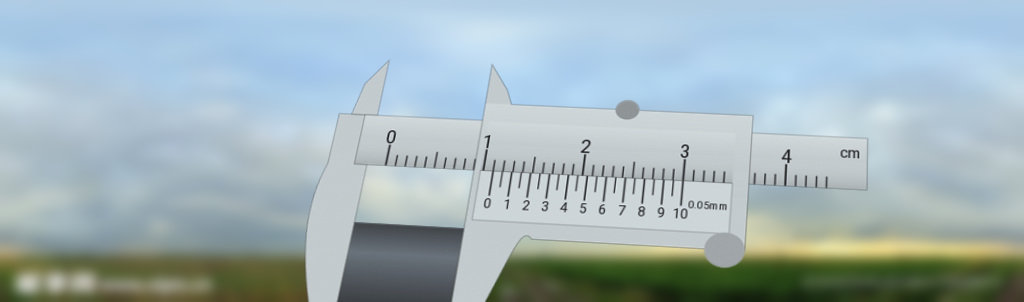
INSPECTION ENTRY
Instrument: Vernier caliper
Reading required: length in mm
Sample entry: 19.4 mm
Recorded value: 11.0 mm
